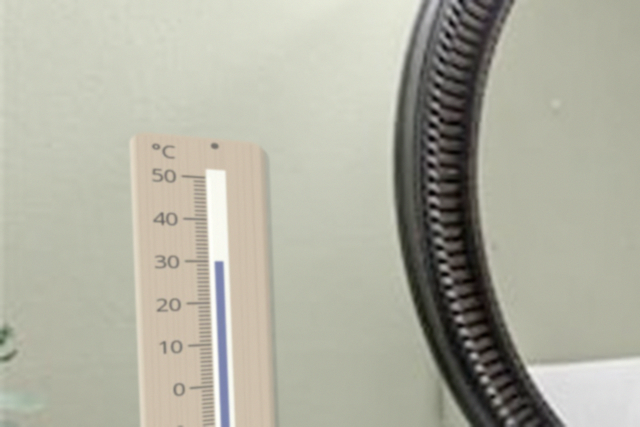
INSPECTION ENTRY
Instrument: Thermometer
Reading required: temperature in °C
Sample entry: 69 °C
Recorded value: 30 °C
